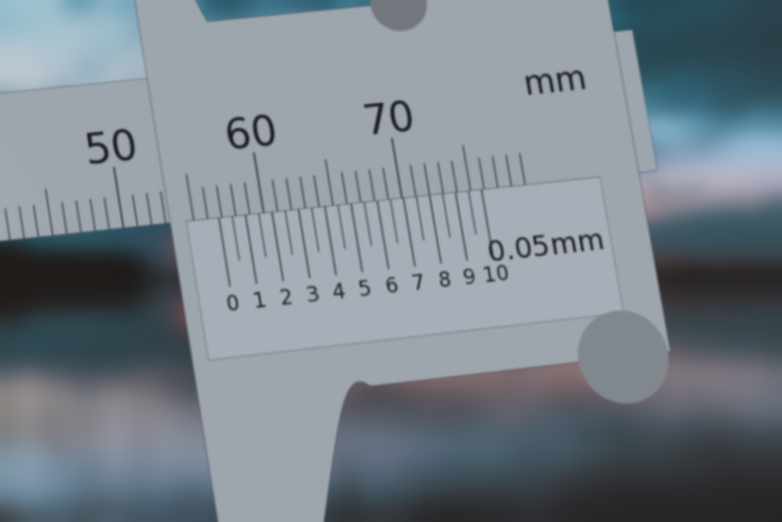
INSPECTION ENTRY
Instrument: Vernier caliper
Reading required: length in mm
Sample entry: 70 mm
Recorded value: 56.8 mm
